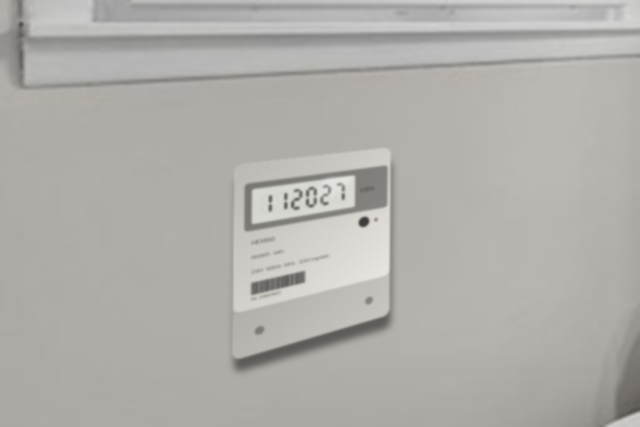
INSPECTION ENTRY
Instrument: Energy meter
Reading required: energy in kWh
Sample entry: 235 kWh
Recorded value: 112027 kWh
